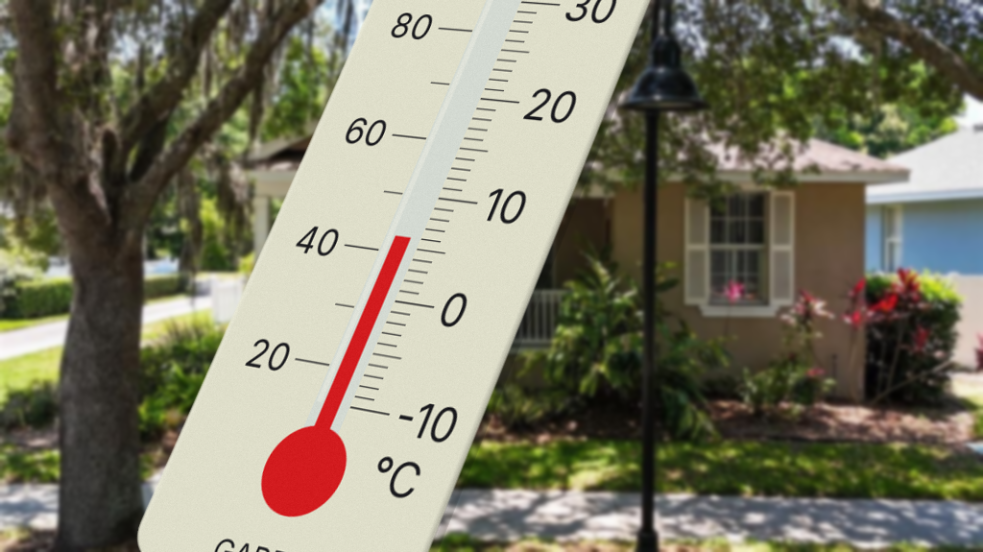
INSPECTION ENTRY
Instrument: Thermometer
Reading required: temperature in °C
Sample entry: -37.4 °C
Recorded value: 6 °C
